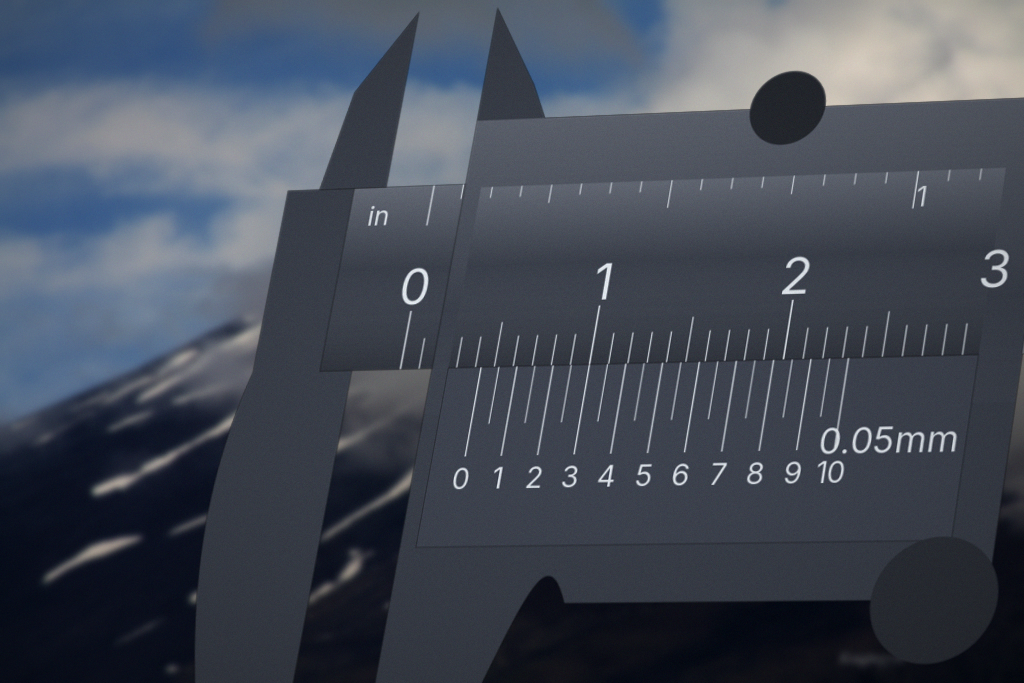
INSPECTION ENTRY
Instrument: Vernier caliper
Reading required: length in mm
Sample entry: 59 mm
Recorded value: 4.3 mm
